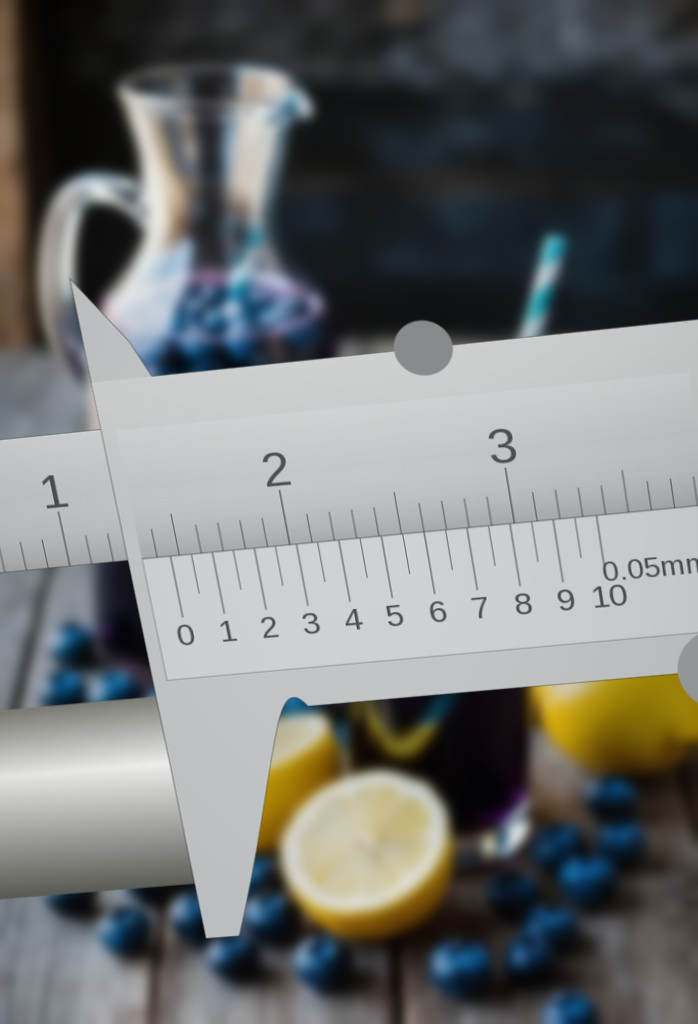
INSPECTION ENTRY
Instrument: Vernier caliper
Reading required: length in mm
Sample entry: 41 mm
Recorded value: 14.6 mm
